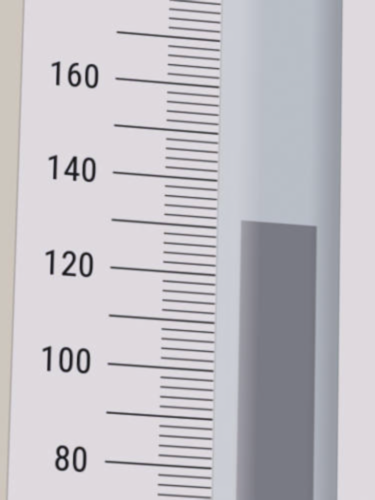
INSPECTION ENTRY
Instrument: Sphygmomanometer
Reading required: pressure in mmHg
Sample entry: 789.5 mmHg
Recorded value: 132 mmHg
